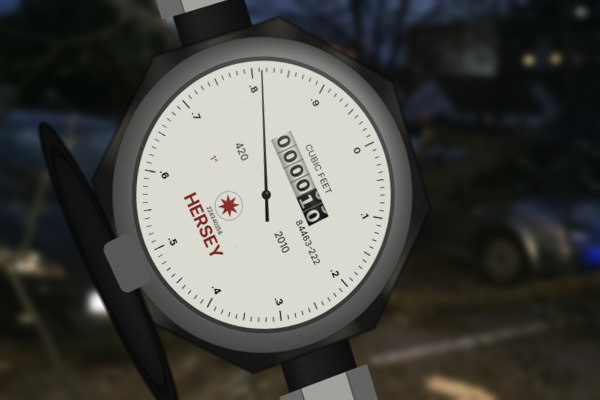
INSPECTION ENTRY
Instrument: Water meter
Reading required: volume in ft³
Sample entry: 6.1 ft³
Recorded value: 9.81 ft³
